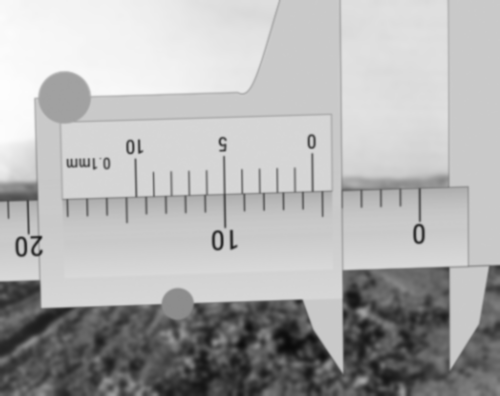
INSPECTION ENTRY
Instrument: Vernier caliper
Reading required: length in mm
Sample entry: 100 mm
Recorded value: 5.5 mm
